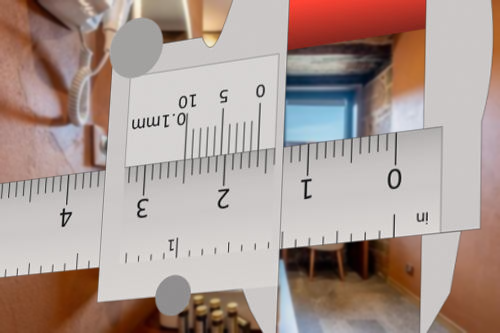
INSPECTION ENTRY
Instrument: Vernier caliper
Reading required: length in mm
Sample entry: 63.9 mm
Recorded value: 16.0 mm
